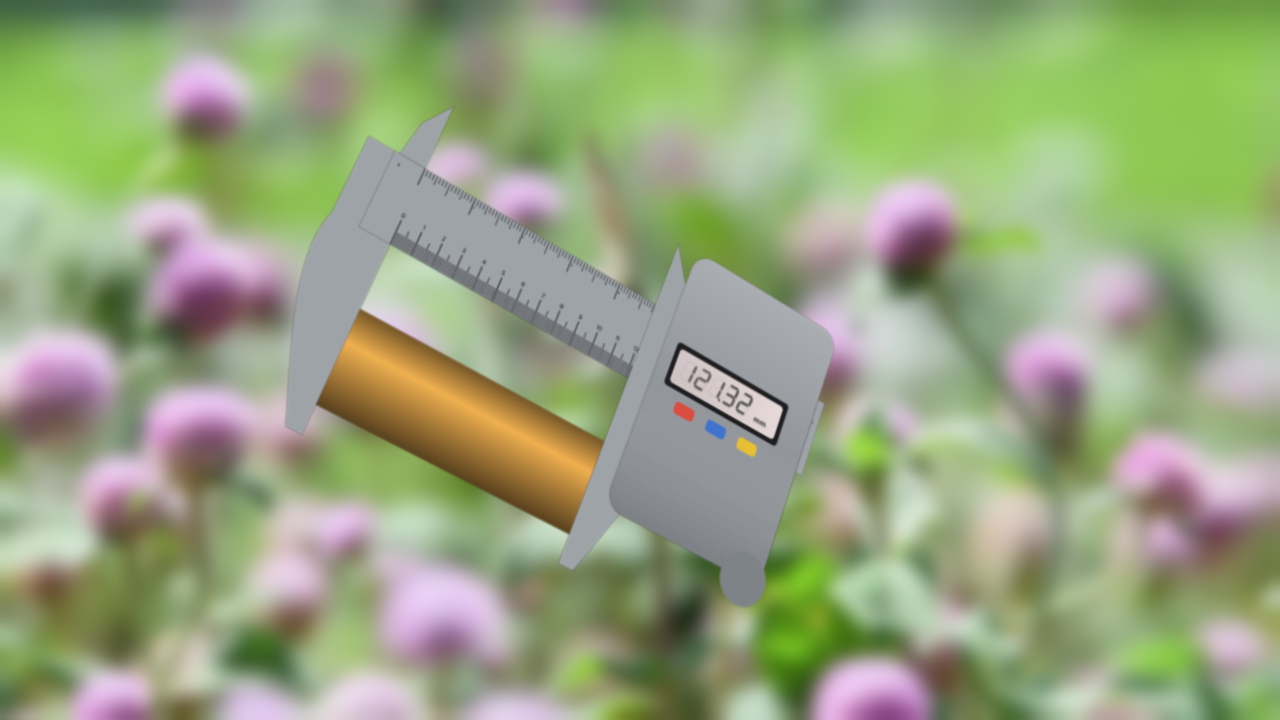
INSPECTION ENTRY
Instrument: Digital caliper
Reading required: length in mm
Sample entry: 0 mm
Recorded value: 121.32 mm
